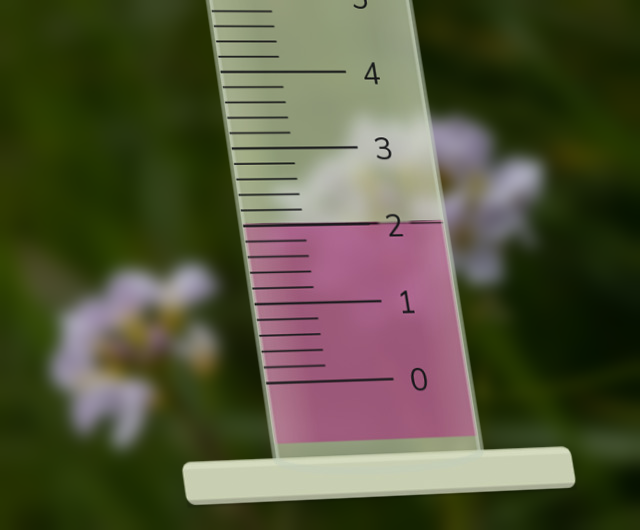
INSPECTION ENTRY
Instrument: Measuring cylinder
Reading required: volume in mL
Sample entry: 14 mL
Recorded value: 2 mL
